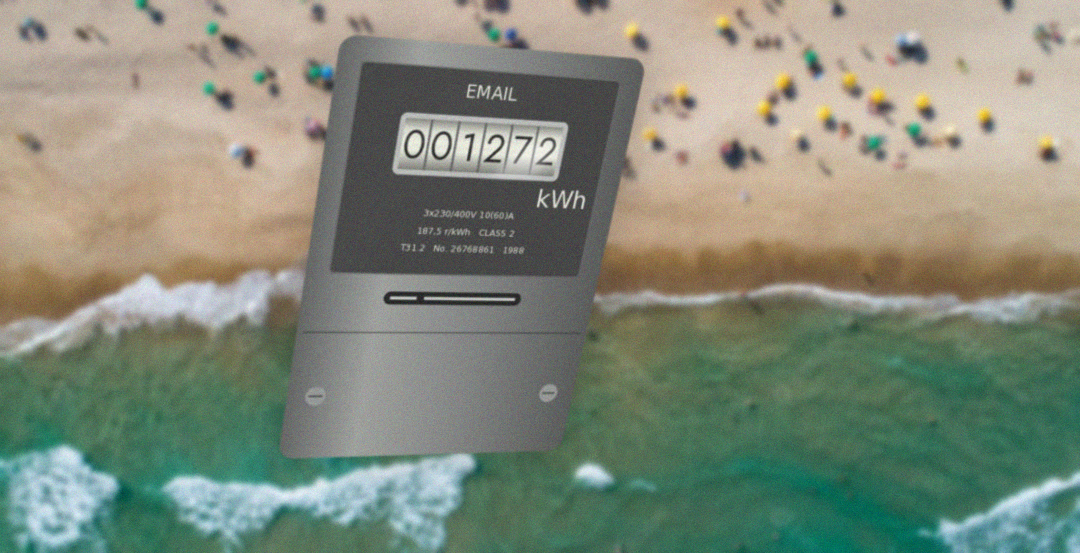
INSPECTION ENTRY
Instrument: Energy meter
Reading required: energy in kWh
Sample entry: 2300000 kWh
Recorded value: 1272 kWh
